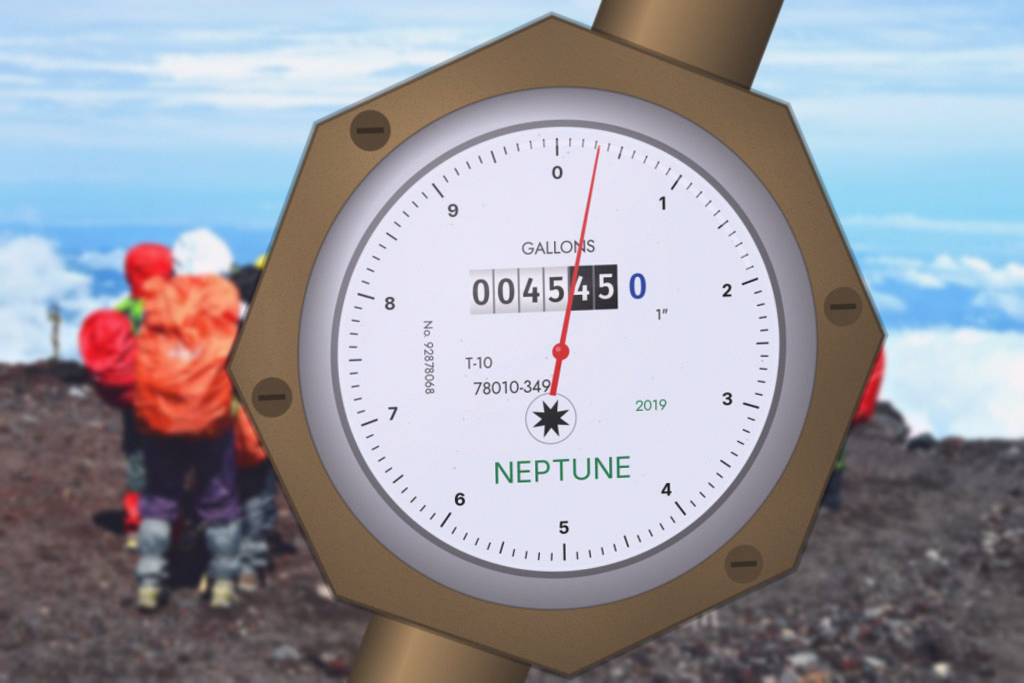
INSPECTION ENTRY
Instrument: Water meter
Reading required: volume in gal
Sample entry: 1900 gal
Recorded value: 45450.3 gal
